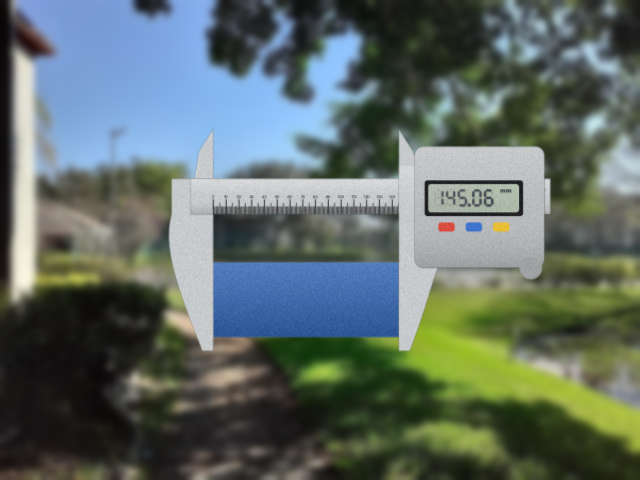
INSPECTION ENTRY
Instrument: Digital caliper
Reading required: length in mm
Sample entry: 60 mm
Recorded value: 145.06 mm
